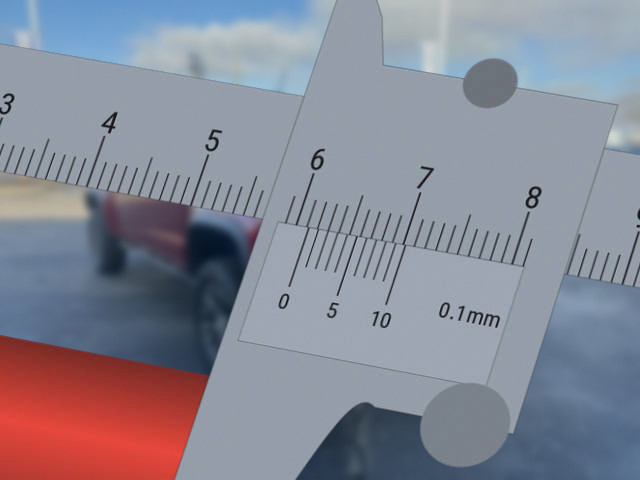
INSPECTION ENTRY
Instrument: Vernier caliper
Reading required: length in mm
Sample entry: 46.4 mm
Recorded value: 61.2 mm
